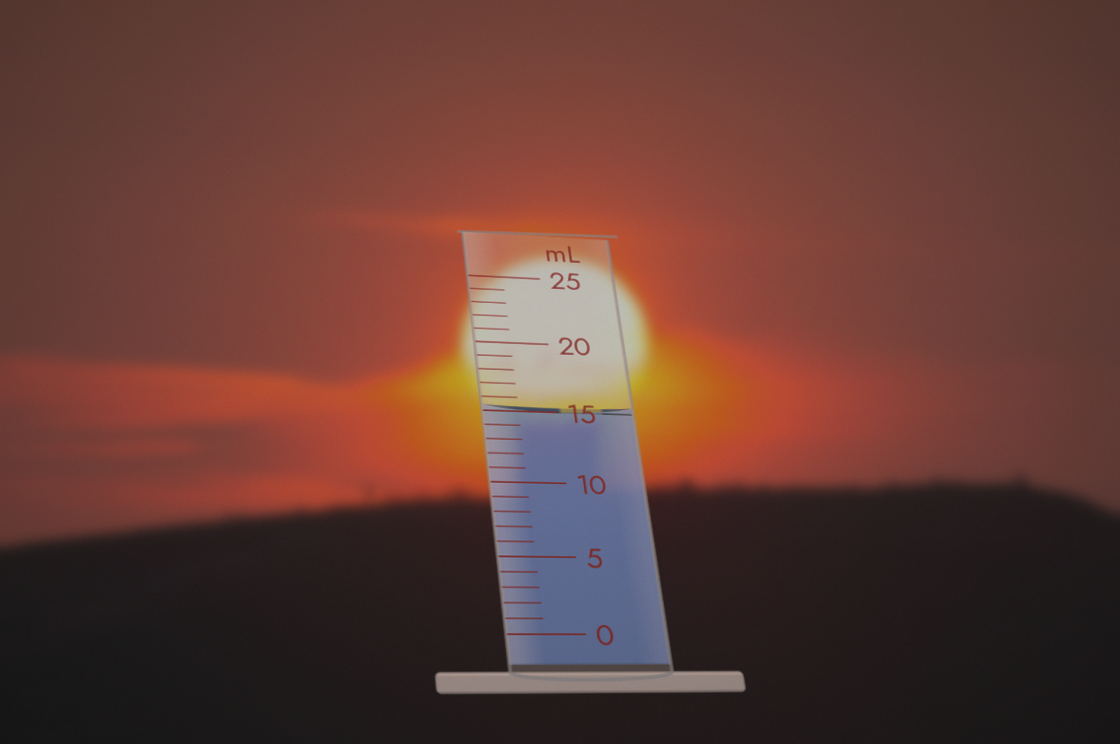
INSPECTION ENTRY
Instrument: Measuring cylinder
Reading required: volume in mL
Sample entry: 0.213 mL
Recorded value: 15 mL
